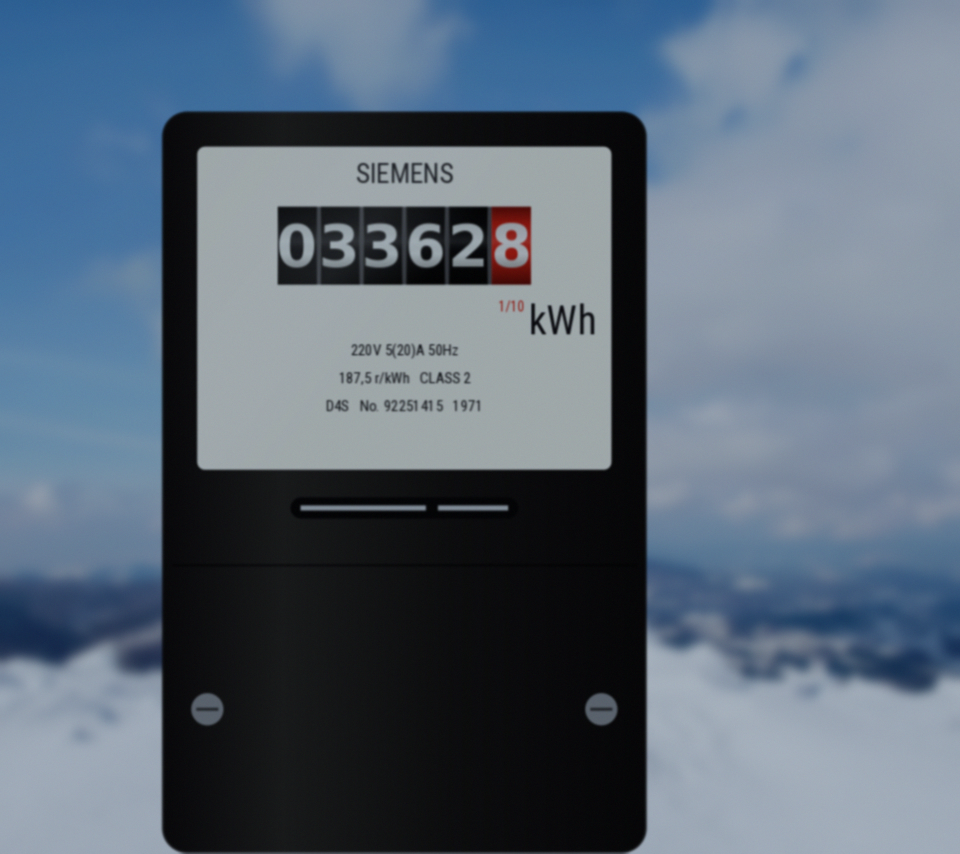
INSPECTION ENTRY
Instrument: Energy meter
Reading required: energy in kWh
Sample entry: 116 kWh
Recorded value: 3362.8 kWh
